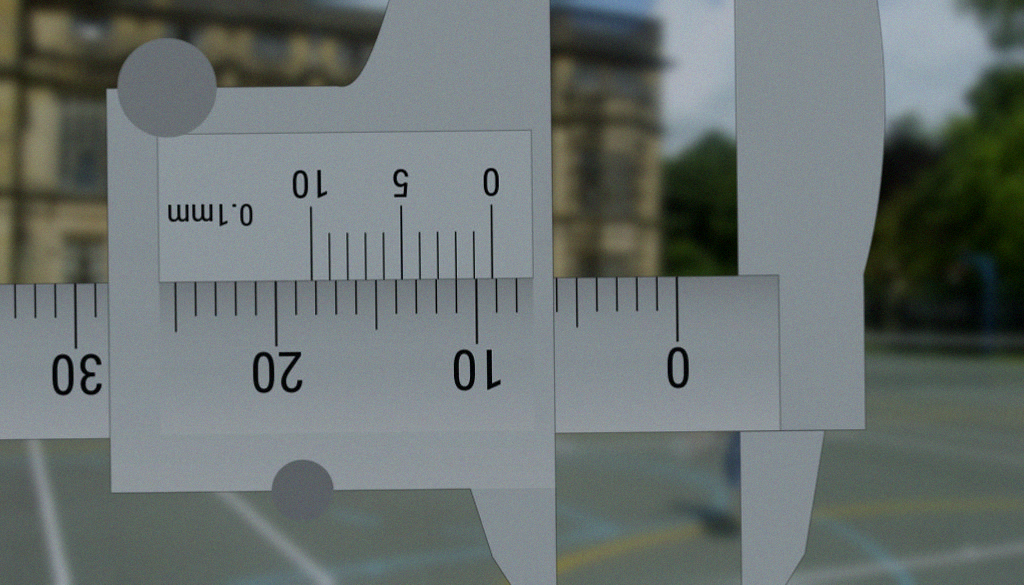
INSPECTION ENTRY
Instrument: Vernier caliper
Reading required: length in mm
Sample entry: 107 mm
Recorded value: 9.2 mm
